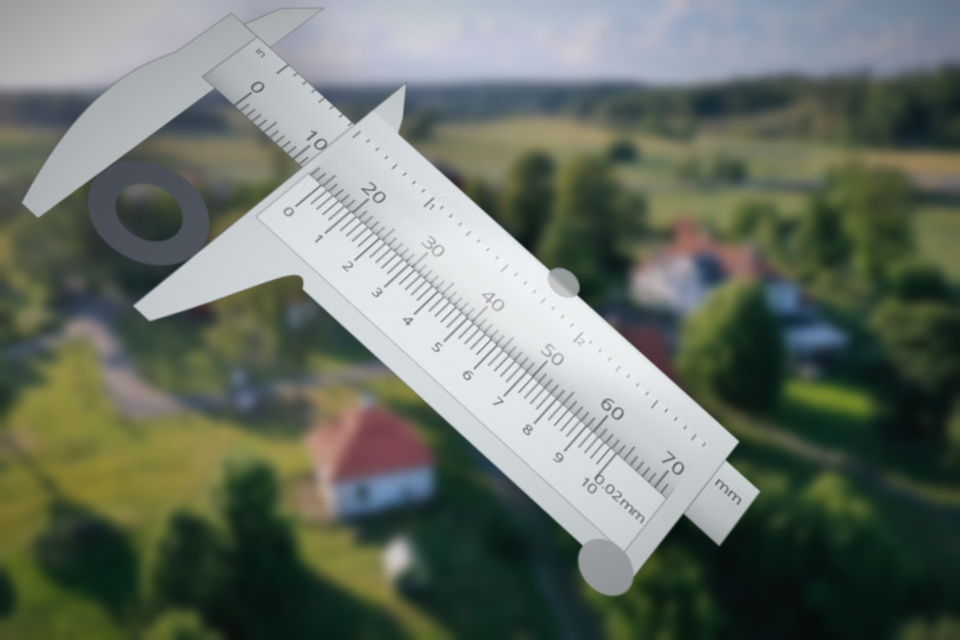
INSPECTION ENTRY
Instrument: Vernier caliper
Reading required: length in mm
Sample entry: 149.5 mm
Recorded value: 14.8 mm
